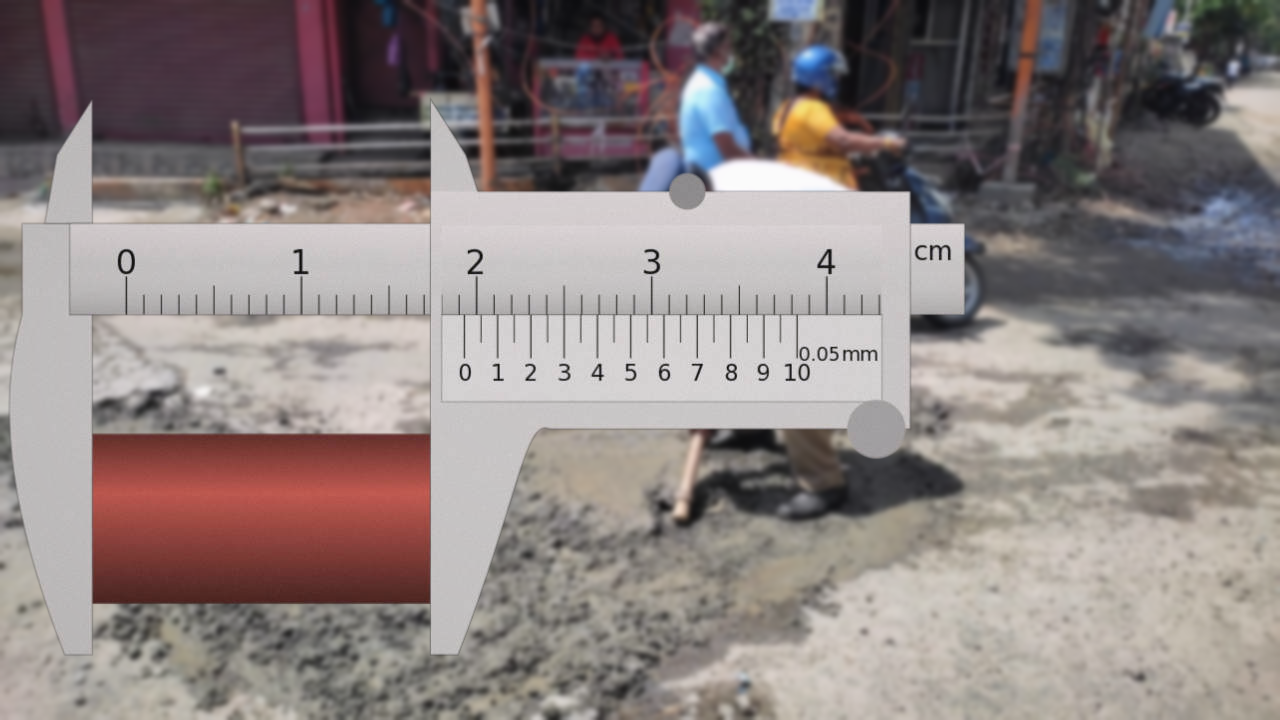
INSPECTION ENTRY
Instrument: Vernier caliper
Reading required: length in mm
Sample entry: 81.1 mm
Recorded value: 19.3 mm
